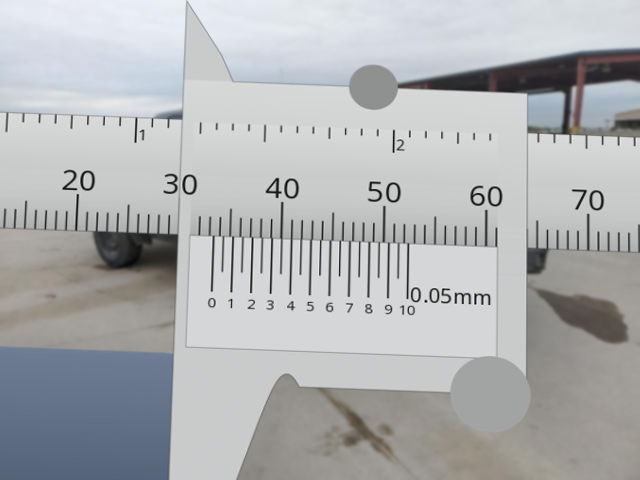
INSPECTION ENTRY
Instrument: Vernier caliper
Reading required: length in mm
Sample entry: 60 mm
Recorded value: 33.4 mm
